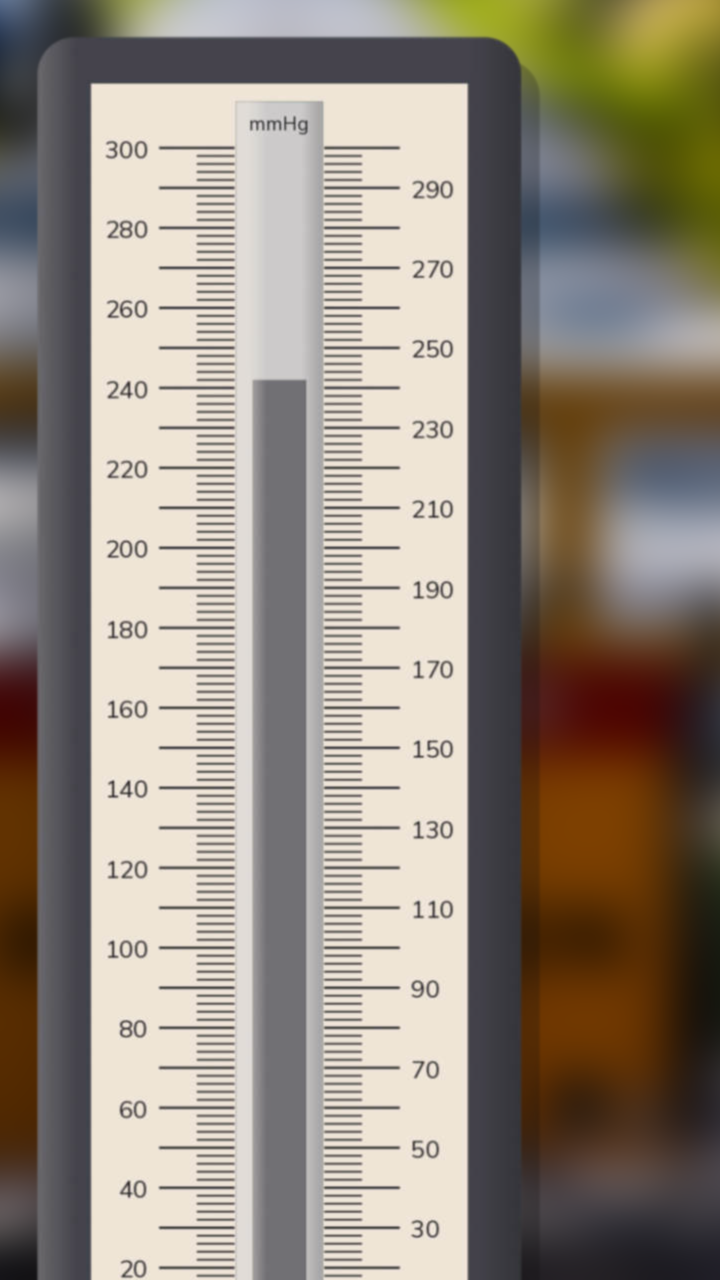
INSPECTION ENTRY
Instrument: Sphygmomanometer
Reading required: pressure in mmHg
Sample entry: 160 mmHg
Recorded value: 242 mmHg
